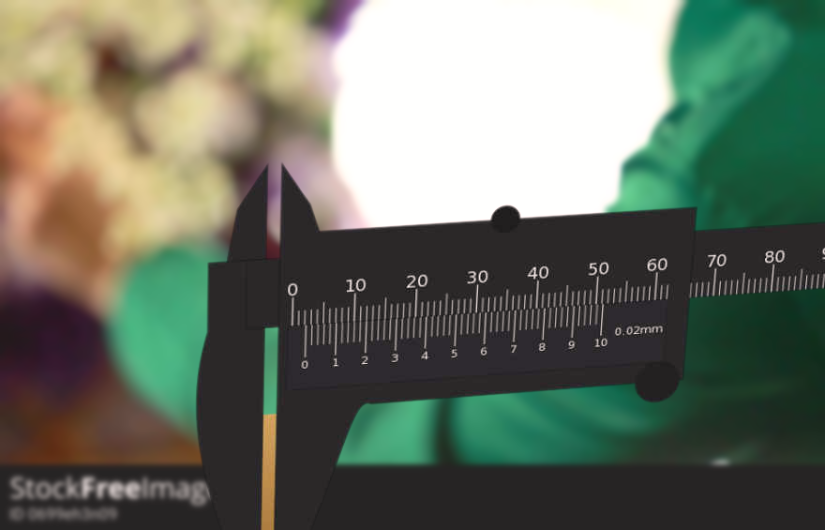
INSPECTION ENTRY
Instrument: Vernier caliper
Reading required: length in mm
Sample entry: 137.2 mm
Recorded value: 2.2 mm
